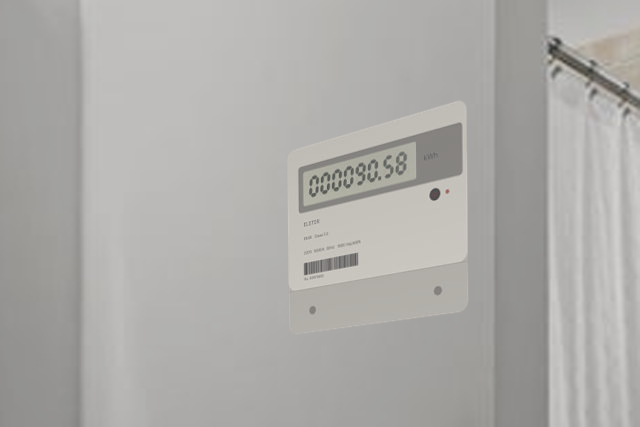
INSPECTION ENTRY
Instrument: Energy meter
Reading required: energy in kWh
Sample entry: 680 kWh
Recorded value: 90.58 kWh
